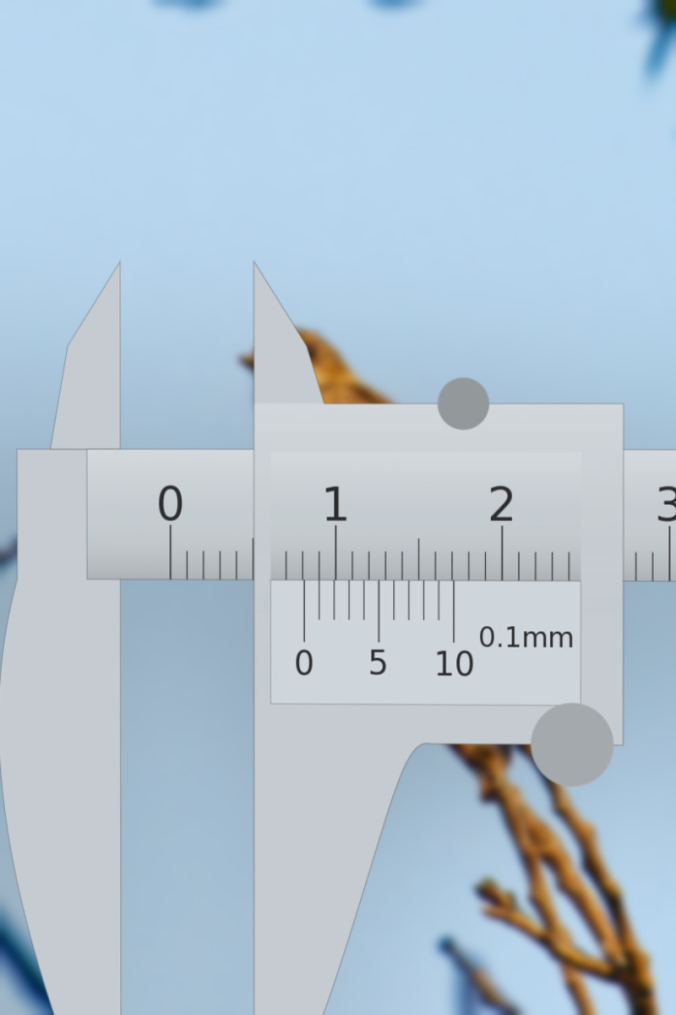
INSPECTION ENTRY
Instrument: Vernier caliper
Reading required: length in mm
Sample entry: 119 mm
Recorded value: 8.1 mm
